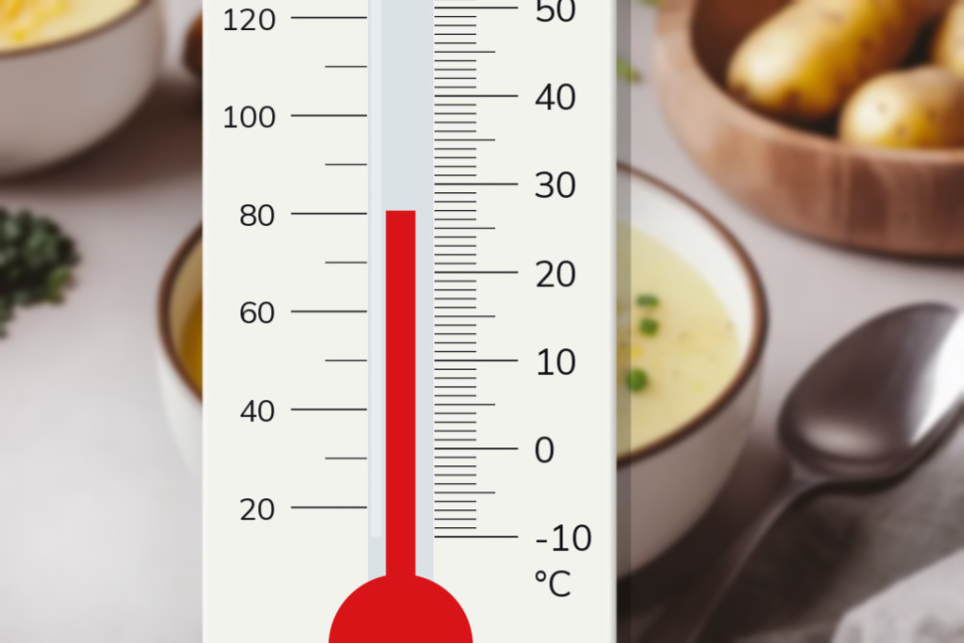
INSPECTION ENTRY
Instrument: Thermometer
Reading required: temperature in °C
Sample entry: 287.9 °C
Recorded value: 27 °C
